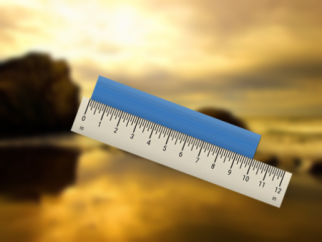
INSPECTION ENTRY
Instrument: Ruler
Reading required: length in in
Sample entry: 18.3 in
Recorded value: 10 in
